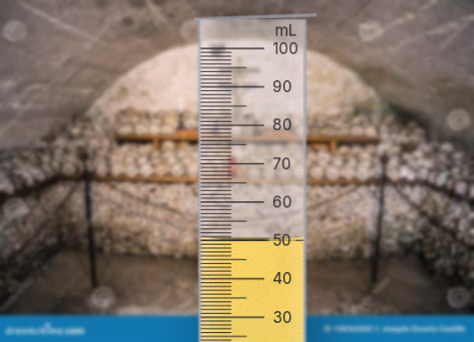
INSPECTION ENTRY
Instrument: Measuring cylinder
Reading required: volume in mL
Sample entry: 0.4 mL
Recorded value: 50 mL
